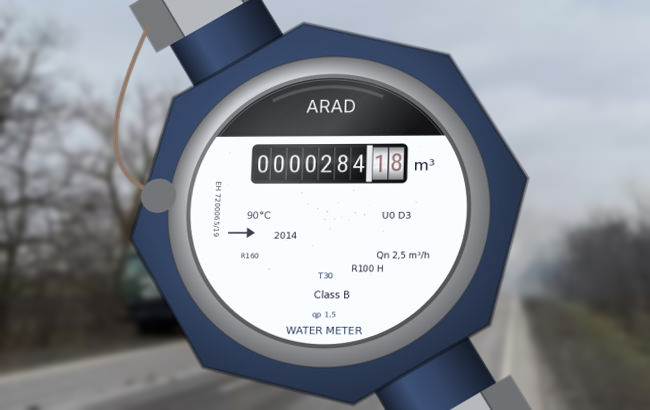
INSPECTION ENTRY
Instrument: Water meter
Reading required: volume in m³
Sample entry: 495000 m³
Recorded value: 284.18 m³
